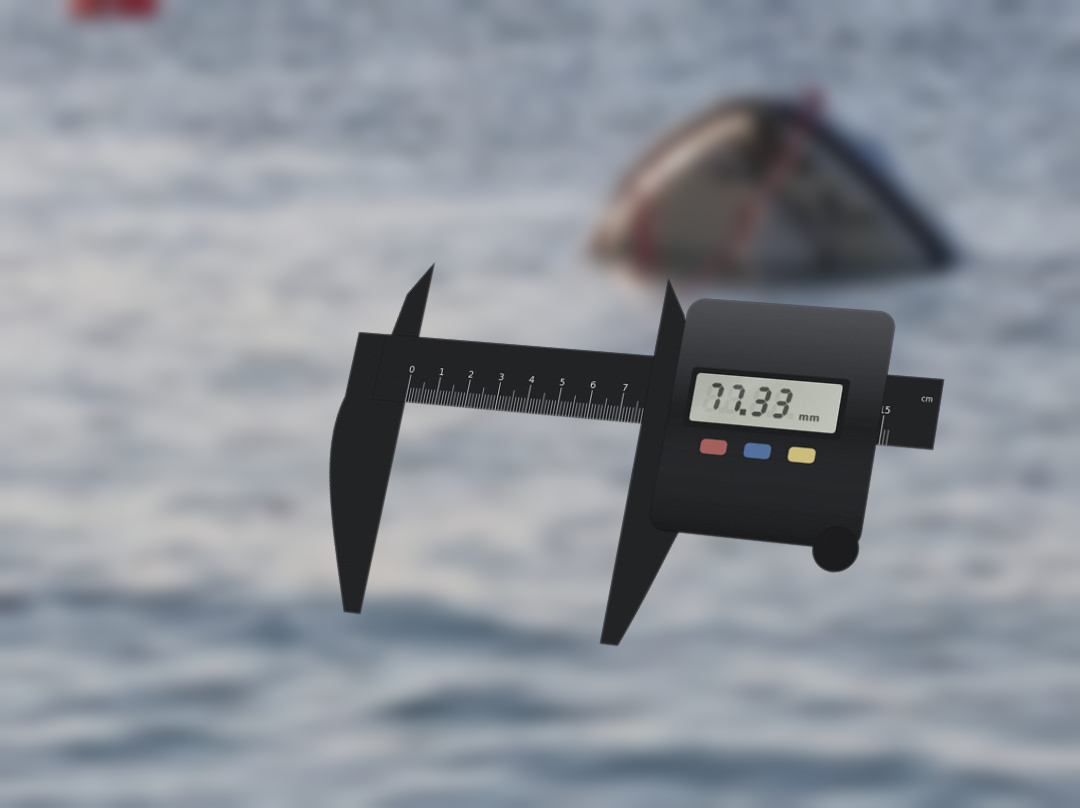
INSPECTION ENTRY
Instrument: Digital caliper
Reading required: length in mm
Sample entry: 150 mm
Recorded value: 77.33 mm
